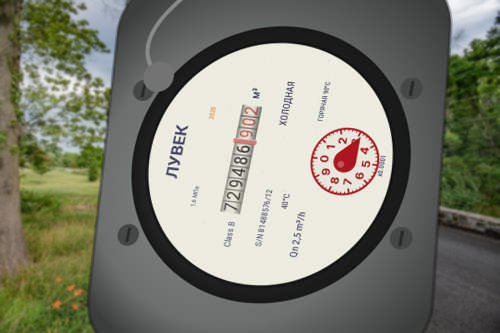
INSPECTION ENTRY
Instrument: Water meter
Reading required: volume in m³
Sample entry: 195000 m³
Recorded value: 729486.9023 m³
